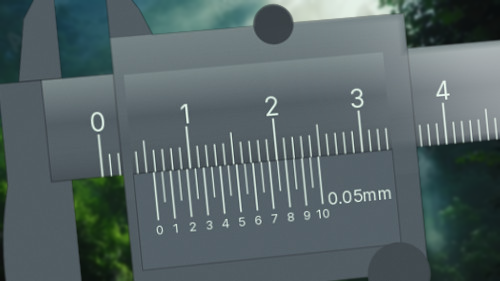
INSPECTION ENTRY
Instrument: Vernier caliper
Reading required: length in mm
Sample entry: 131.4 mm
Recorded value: 5.8 mm
